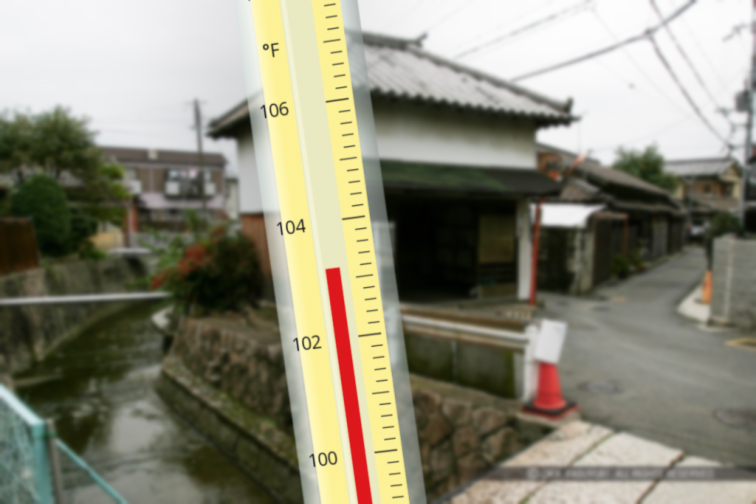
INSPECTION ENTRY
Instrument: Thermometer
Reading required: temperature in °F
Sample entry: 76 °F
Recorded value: 103.2 °F
